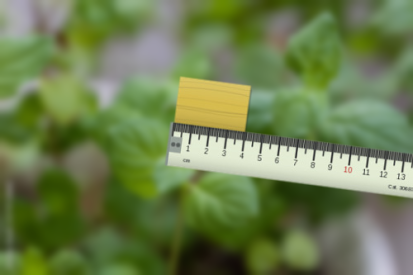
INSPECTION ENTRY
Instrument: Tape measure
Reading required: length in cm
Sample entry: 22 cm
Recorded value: 4 cm
